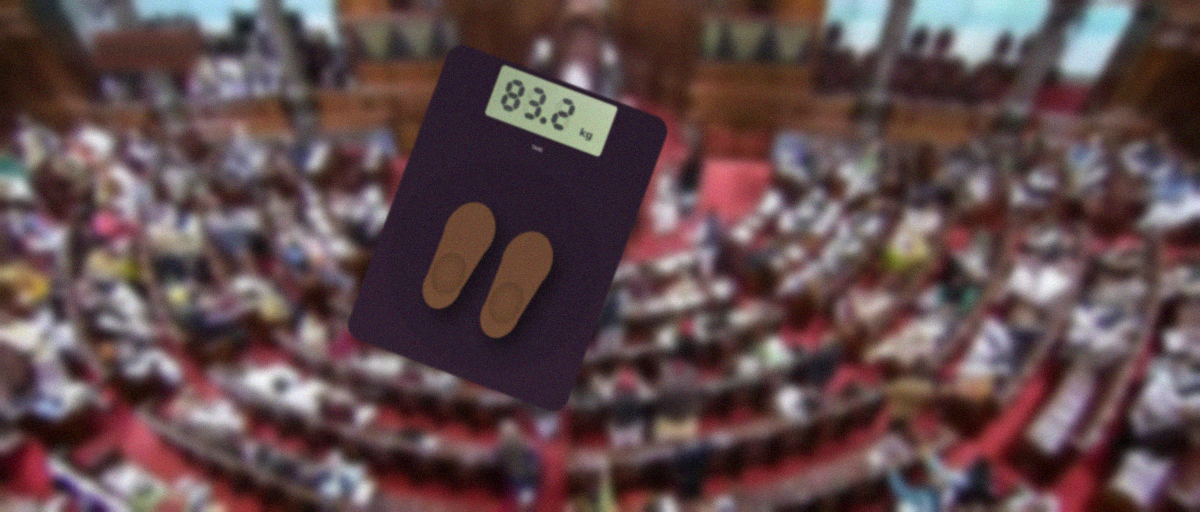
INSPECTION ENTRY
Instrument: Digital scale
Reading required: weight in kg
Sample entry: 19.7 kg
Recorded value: 83.2 kg
